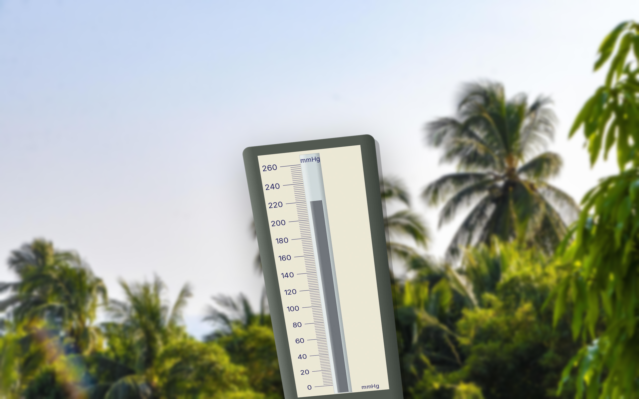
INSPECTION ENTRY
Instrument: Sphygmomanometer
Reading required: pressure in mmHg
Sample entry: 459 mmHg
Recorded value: 220 mmHg
